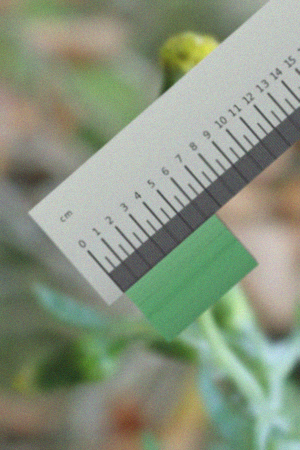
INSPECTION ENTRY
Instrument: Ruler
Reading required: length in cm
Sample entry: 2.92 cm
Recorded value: 6.5 cm
